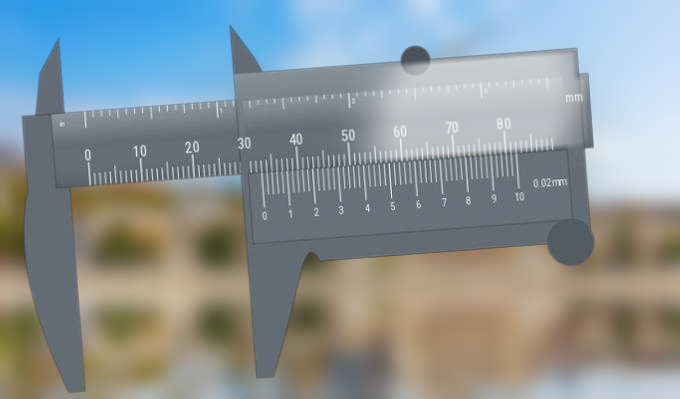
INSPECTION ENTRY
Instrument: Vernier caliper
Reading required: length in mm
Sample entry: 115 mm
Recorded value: 33.0 mm
